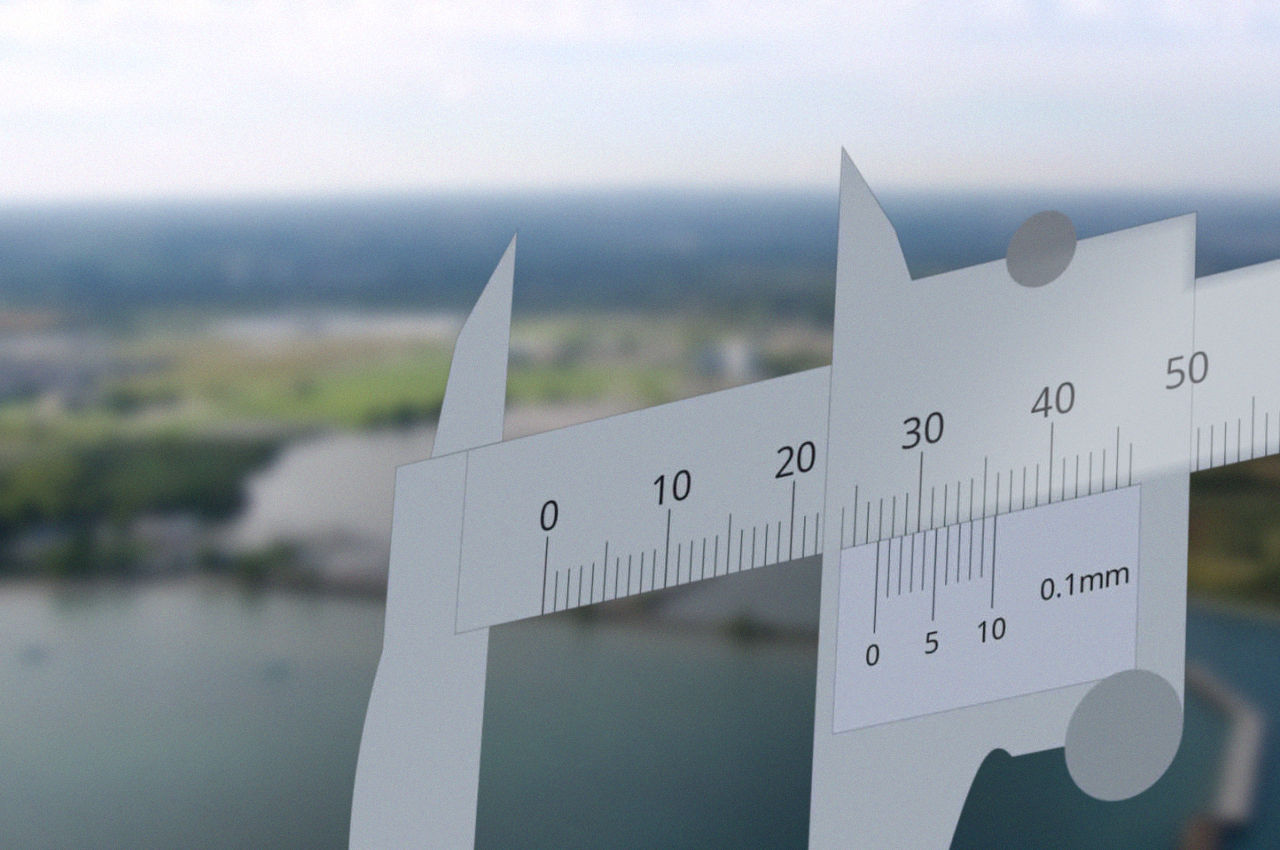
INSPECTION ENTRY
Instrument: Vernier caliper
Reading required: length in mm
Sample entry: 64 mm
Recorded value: 26.9 mm
